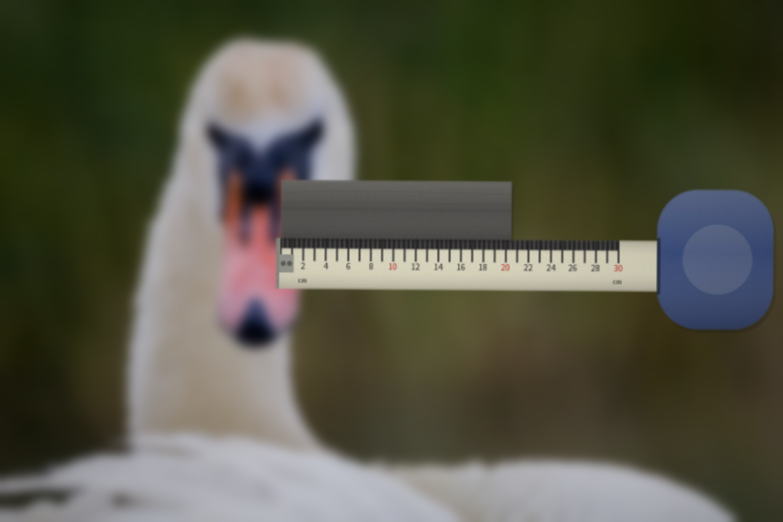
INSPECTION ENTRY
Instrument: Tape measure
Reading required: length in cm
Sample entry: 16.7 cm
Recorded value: 20.5 cm
